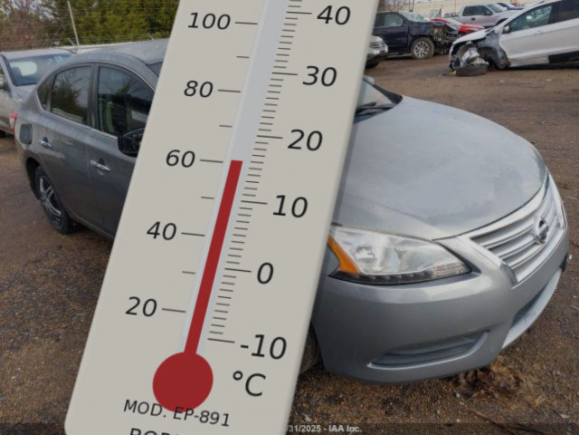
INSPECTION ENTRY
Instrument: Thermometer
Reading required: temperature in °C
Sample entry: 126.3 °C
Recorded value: 16 °C
